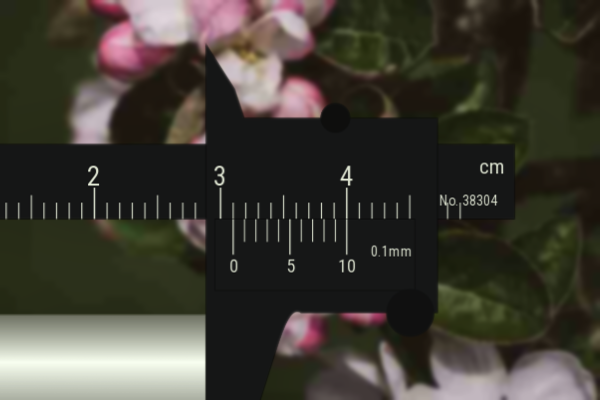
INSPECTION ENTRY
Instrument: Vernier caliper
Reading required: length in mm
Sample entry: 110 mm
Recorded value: 31.0 mm
